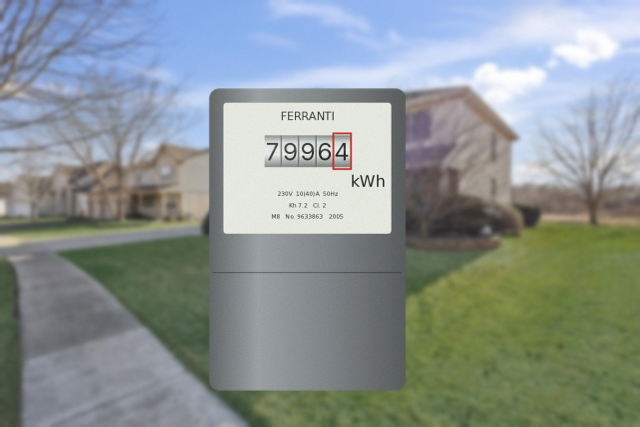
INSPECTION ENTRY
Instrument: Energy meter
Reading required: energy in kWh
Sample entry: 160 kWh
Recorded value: 7996.4 kWh
